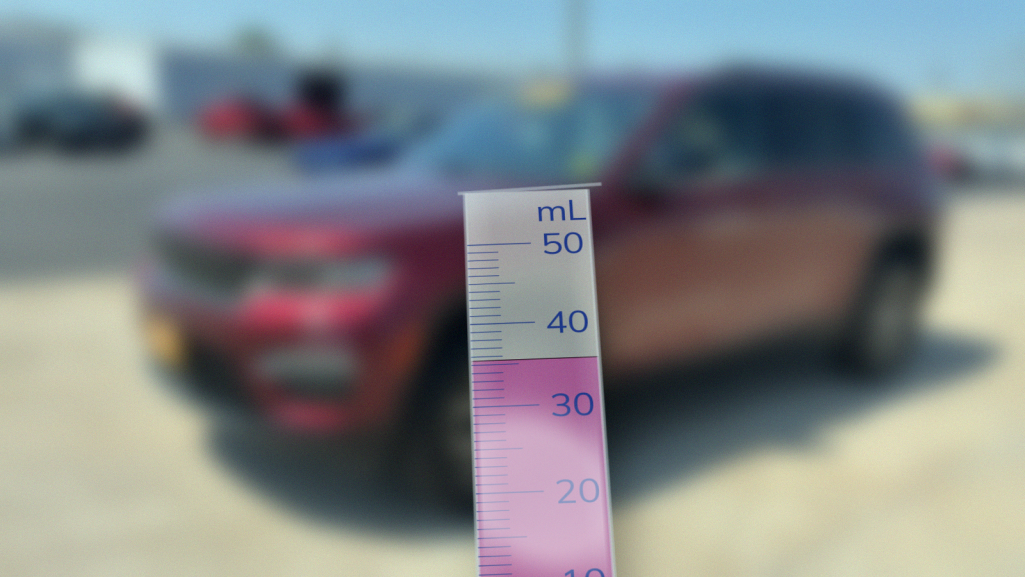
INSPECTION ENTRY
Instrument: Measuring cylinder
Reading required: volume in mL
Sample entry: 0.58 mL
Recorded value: 35.5 mL
